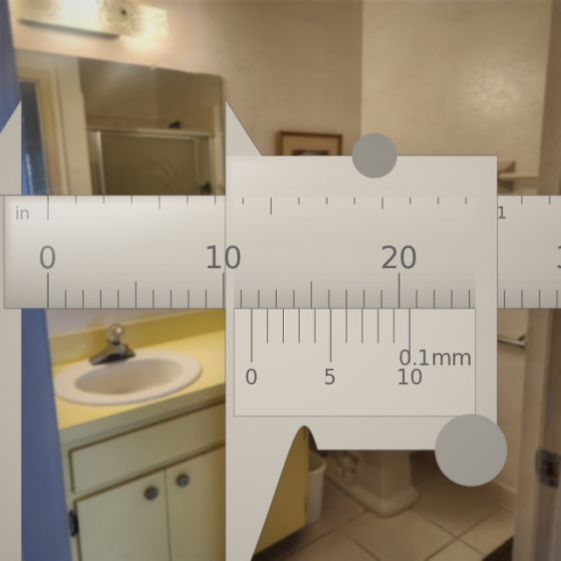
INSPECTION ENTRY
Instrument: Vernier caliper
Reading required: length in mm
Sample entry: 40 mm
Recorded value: 11.6 mm
